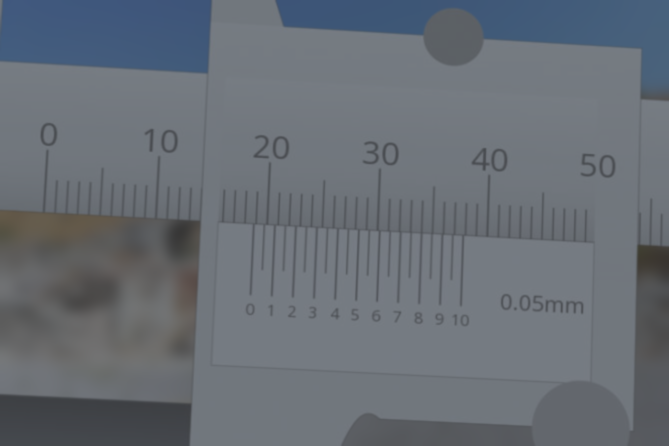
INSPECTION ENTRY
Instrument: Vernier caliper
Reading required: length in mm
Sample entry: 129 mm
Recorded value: 18.8 mm
